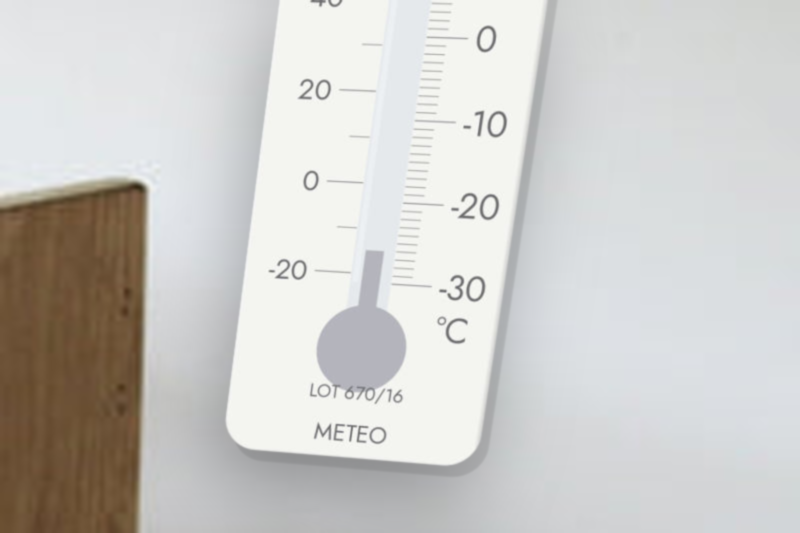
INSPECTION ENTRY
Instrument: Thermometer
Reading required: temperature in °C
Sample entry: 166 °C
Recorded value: -26 °C
